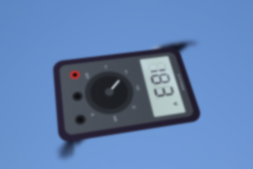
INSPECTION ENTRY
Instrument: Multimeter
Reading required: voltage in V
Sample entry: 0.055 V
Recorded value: 183 V
